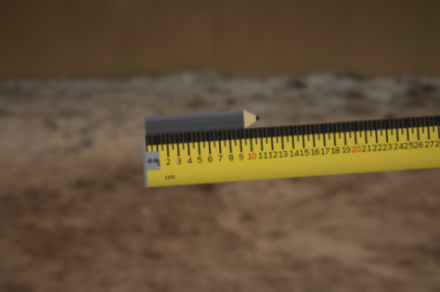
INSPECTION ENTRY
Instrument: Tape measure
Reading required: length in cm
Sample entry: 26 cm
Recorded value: 11 cm
